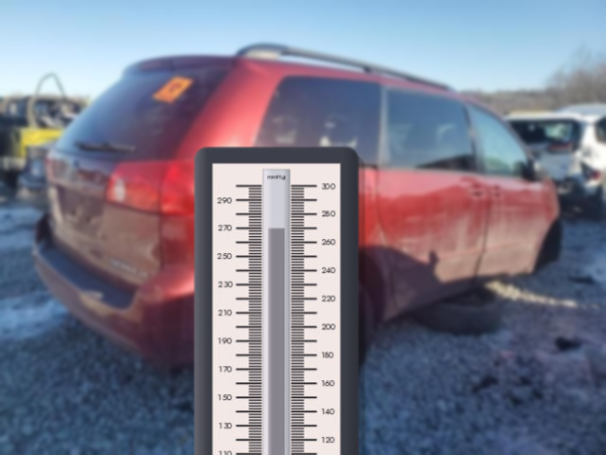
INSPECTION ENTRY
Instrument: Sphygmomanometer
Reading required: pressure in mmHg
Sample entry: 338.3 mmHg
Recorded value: 270 mmHg
